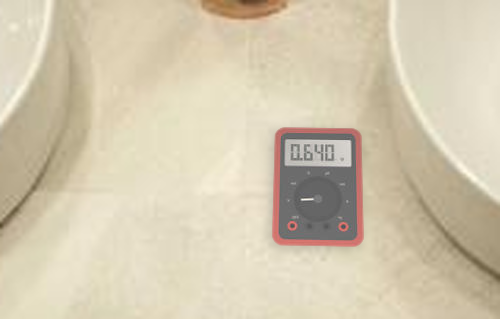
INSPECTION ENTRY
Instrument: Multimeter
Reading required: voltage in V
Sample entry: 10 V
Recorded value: 0.640 V
